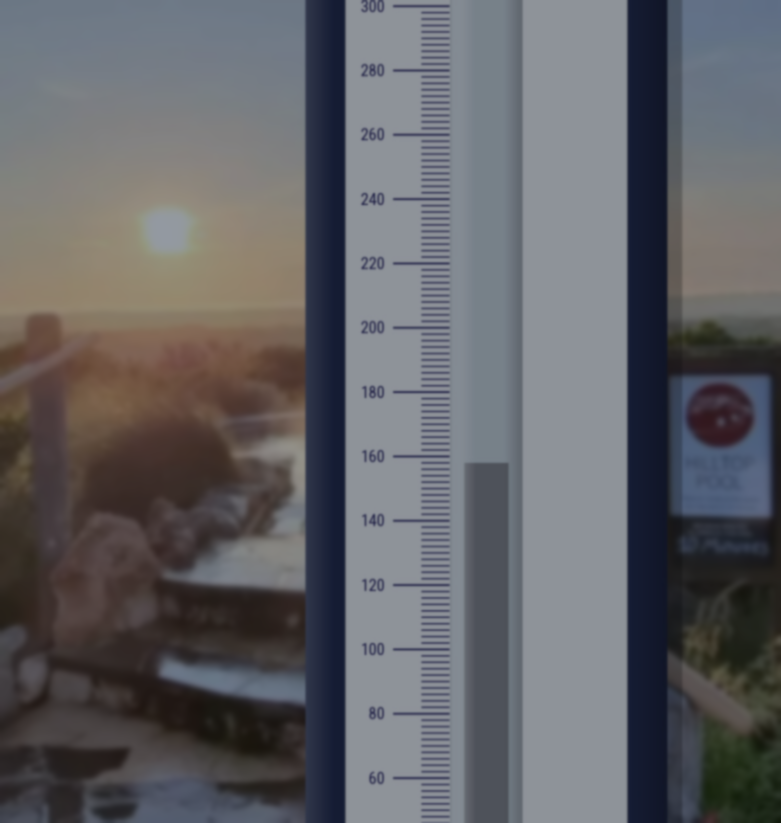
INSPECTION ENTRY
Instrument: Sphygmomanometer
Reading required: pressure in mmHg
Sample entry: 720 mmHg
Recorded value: 158 mmHg
